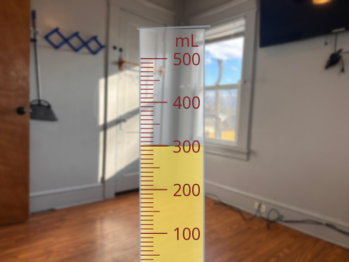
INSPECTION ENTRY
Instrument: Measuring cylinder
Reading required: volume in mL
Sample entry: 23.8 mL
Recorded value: 300 mL
